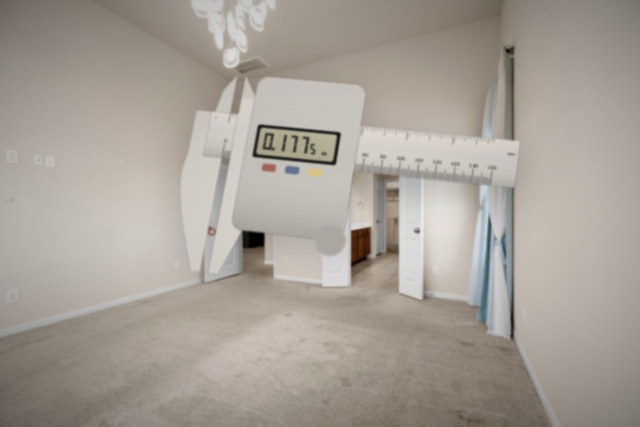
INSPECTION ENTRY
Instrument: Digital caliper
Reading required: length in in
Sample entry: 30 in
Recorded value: 0.1775 in
